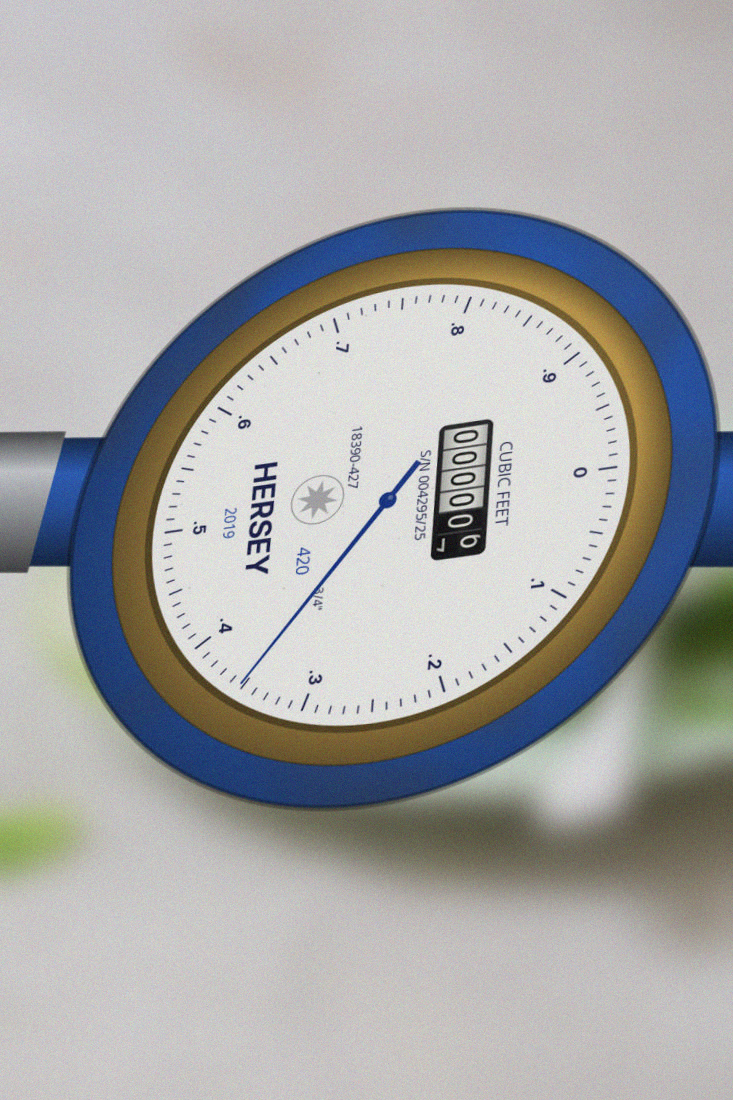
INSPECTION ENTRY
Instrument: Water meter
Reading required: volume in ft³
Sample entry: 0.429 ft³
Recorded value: 6.35 ft³
